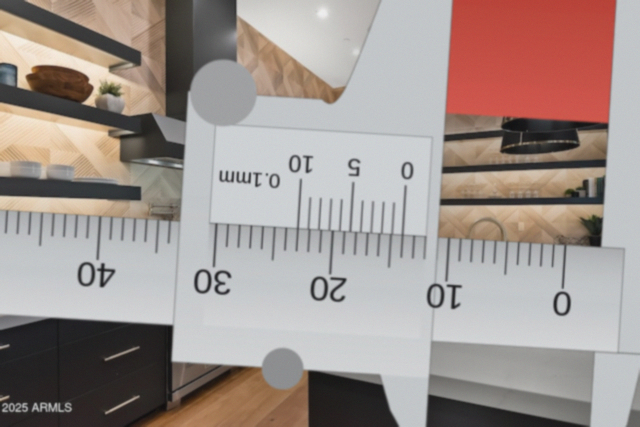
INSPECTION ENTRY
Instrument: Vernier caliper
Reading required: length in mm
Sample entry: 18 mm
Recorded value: 14.0 mm
